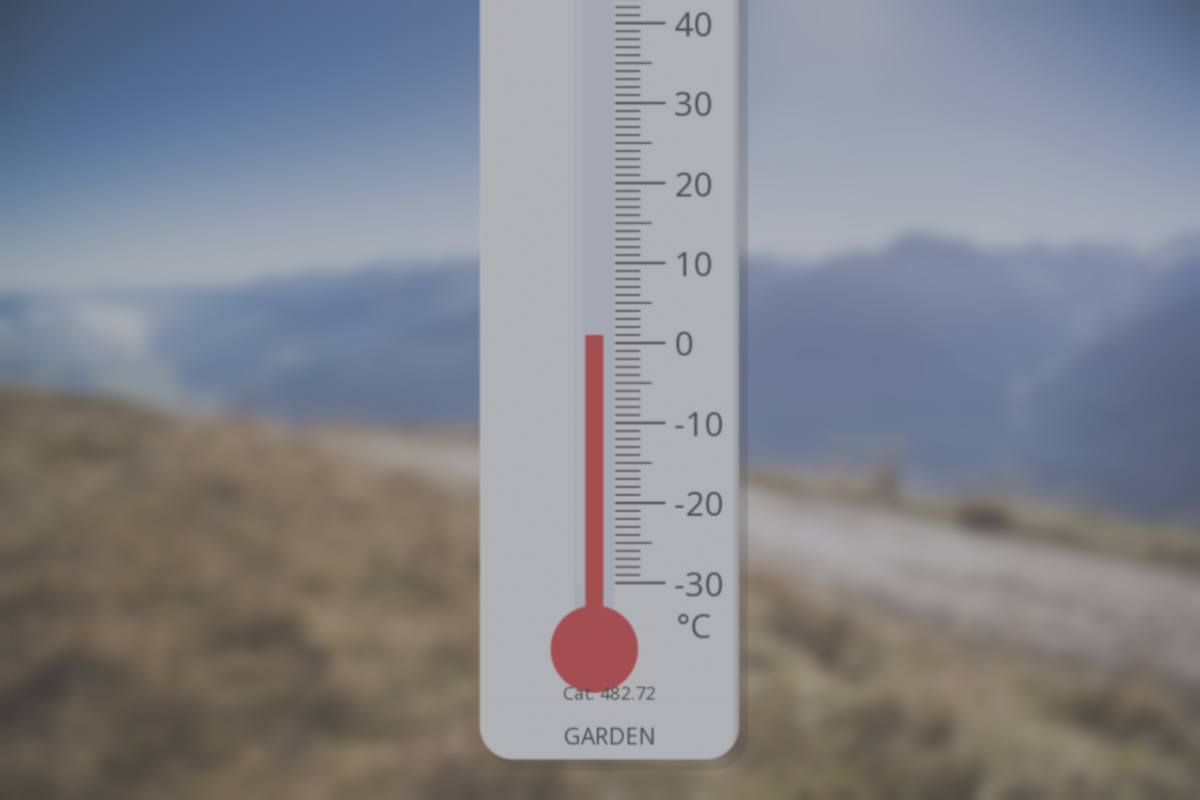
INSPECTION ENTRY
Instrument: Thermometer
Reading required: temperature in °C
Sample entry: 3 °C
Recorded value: 1 °C
